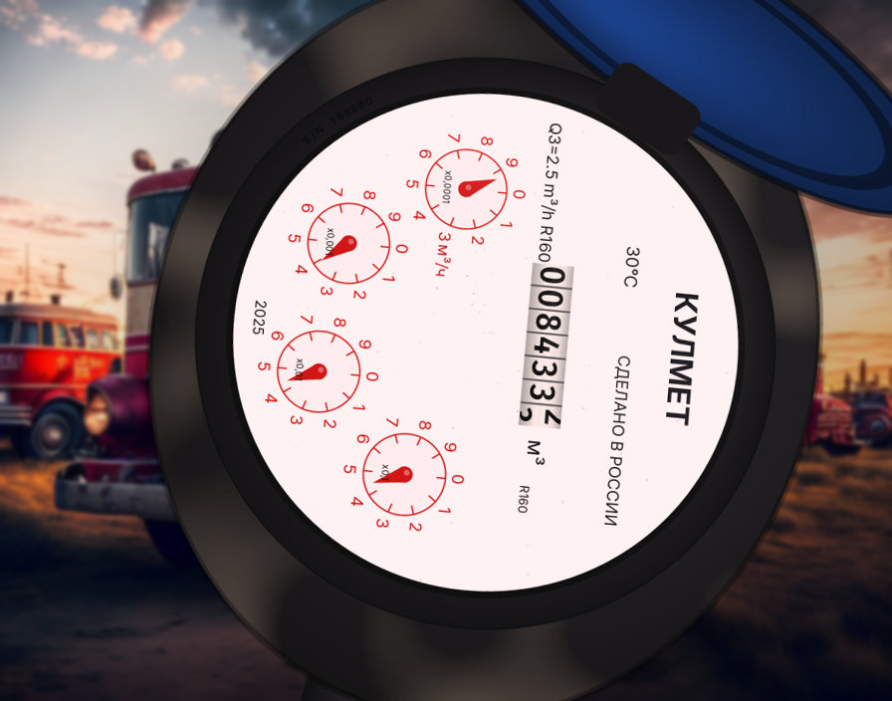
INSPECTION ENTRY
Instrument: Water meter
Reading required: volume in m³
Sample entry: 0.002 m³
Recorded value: 84332.4439 m³
